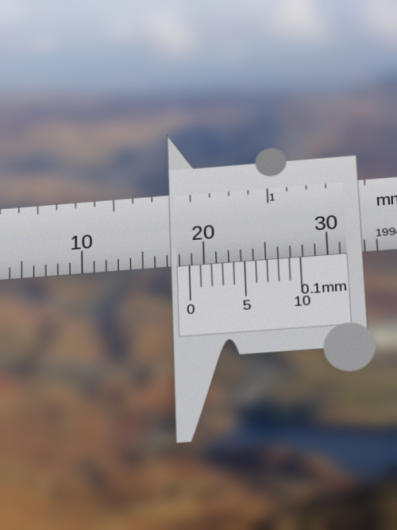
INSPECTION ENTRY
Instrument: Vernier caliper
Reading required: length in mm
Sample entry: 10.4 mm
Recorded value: 18.8 mm
